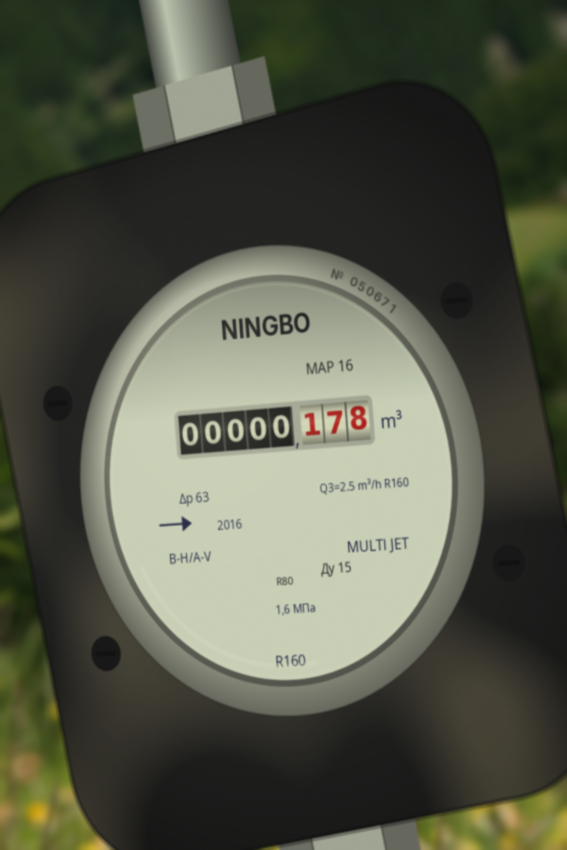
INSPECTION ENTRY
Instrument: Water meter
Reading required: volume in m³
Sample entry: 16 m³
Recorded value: 0.178 m³
